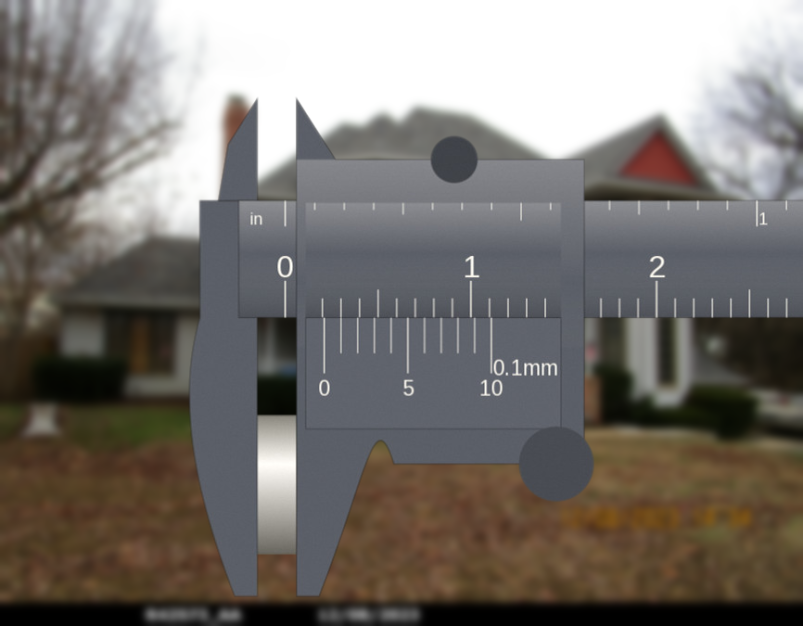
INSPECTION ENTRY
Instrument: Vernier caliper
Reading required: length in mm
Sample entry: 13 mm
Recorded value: 2.1 mm
